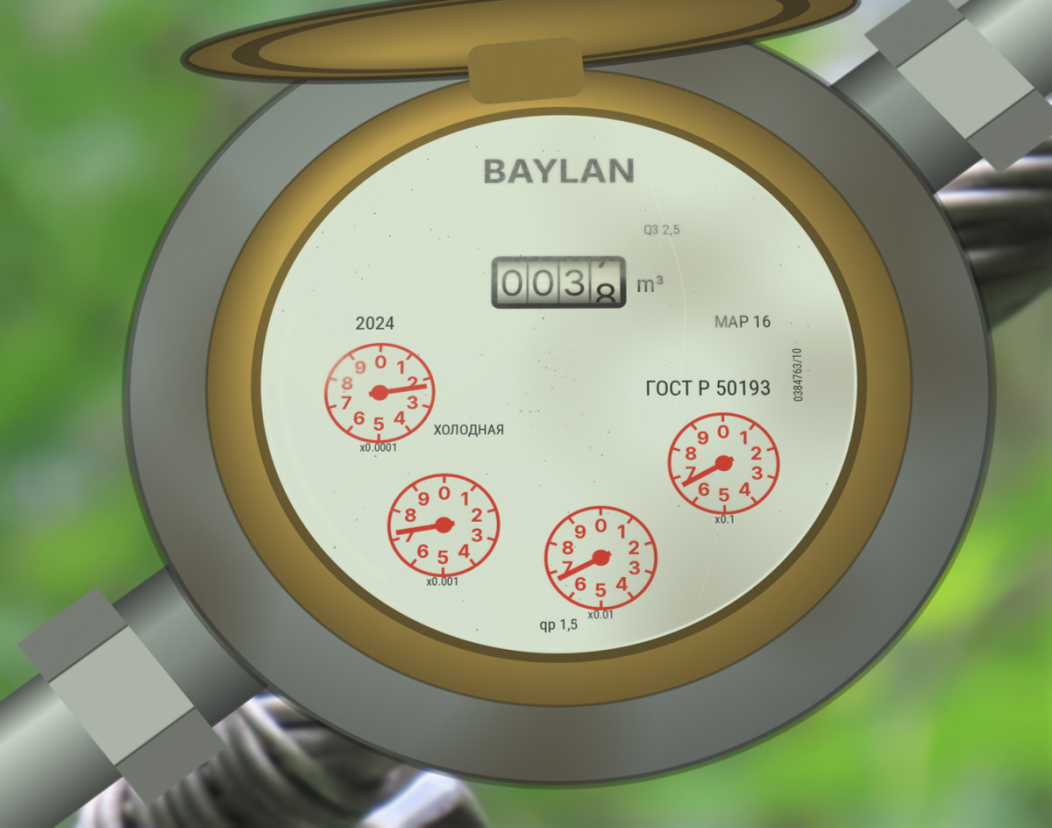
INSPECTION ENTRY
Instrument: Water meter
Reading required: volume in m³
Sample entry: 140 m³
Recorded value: 37.6672 m³
